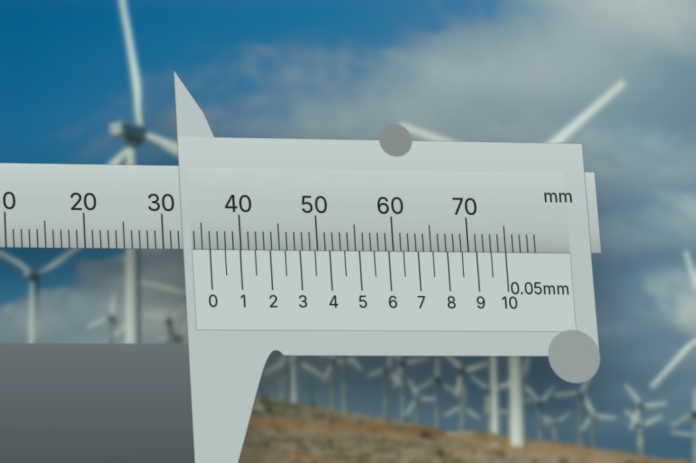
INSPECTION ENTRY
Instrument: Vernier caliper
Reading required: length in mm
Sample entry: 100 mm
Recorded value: 36.0 mm
